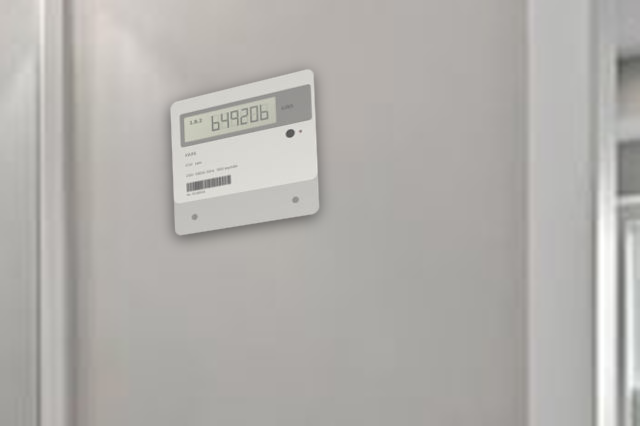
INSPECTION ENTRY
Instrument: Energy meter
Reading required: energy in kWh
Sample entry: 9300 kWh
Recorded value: 649206 kWh
